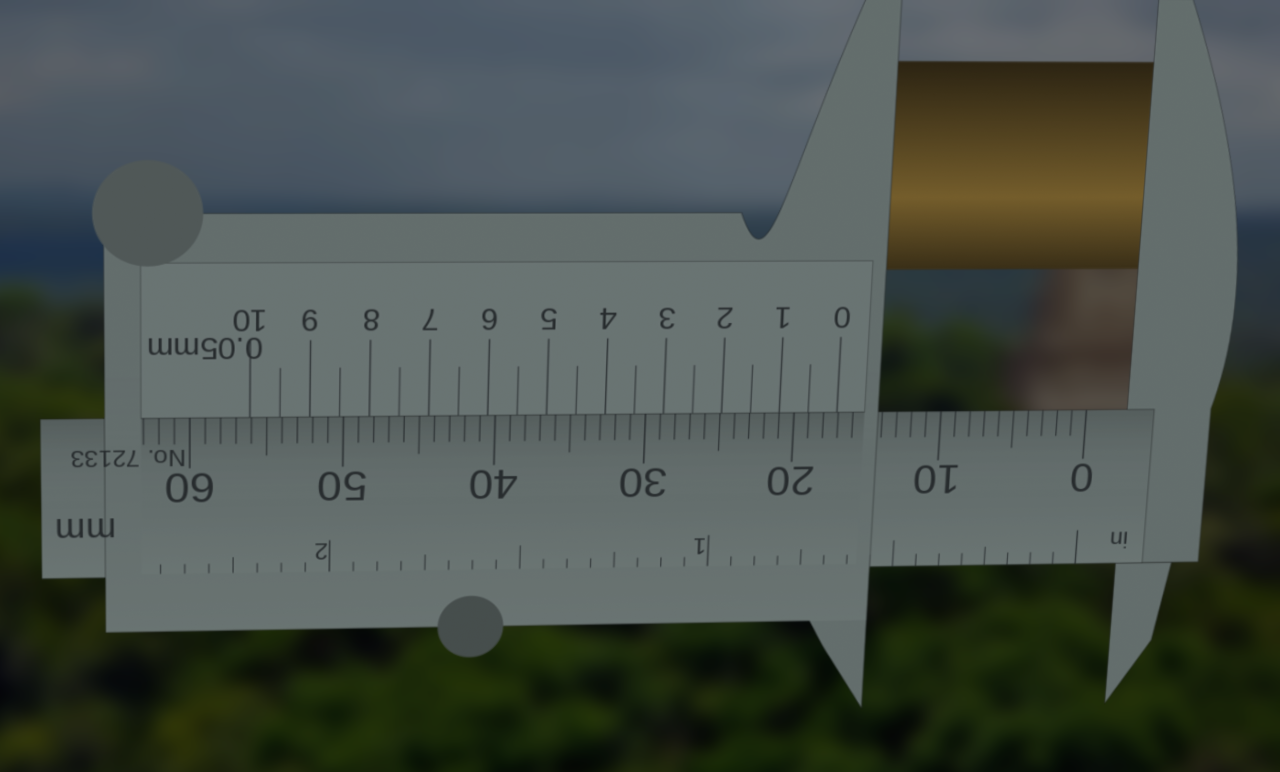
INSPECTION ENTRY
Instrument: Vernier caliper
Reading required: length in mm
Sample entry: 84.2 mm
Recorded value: 17.1 mm
